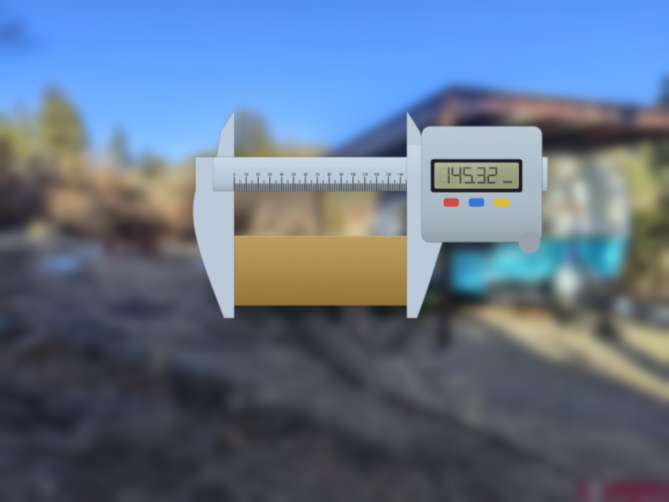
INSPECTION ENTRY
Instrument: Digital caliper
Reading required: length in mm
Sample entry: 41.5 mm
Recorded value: 145.32 mm
